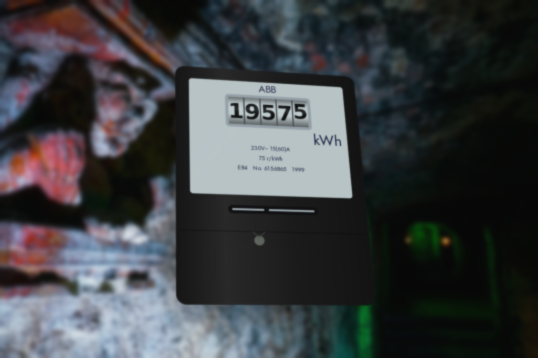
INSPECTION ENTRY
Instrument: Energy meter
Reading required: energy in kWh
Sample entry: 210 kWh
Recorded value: 19575 kWh
